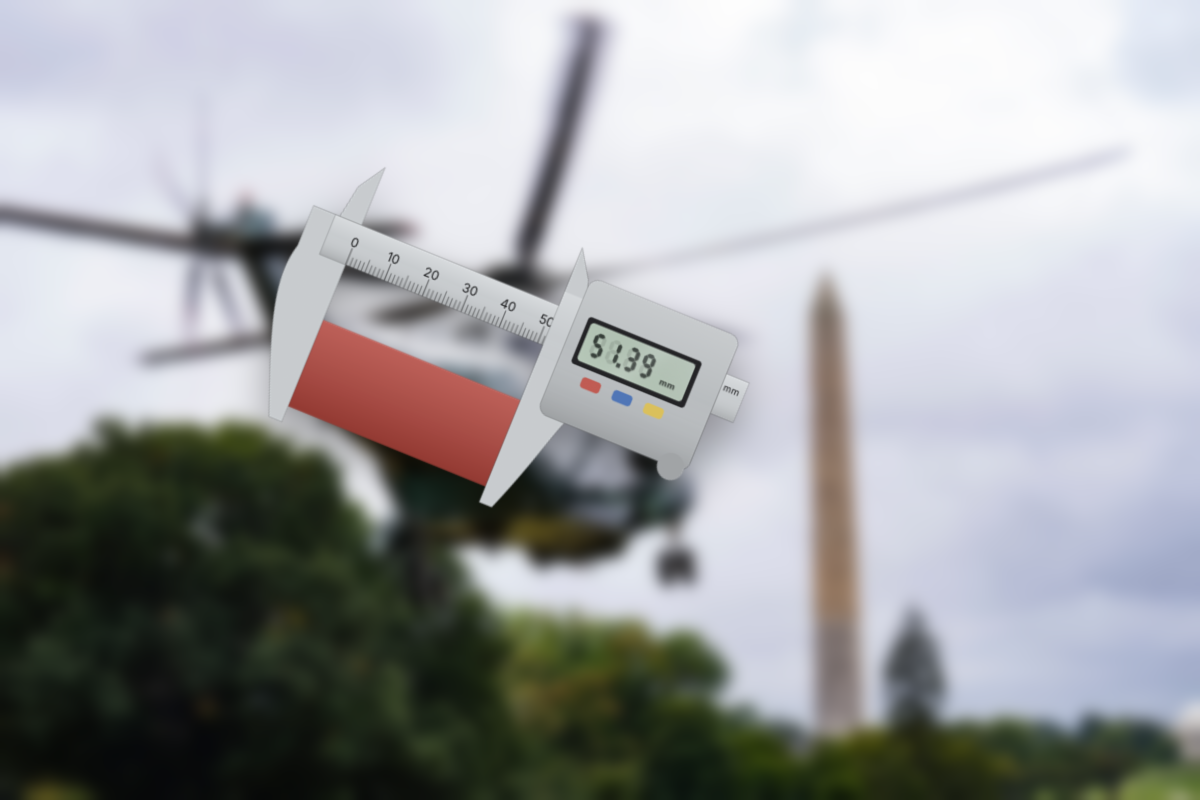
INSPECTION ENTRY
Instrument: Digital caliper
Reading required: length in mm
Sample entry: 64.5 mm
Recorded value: 51.39 mm
